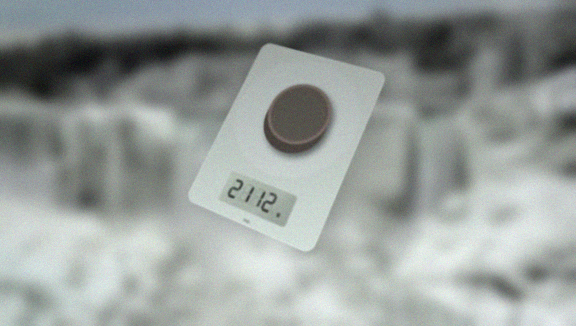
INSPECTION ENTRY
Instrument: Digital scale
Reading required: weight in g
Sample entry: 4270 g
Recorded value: 2112 g
